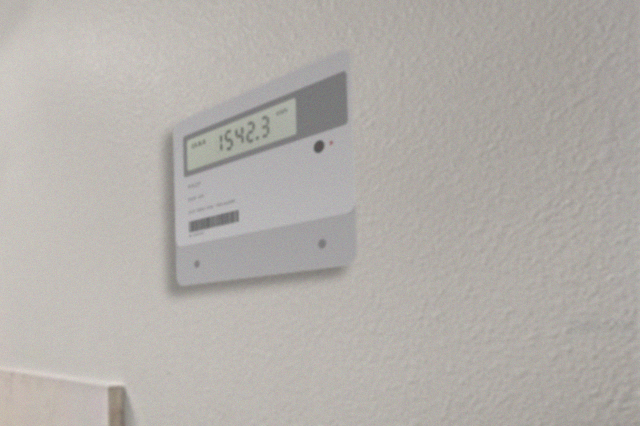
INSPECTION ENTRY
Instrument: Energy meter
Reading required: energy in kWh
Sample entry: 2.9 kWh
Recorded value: 1542.3 kWh
